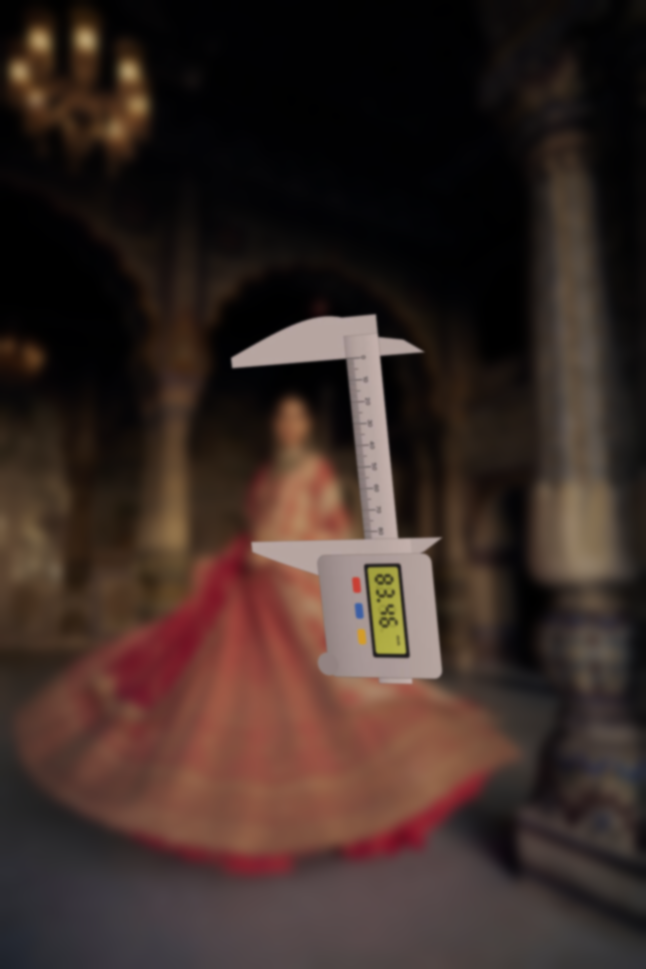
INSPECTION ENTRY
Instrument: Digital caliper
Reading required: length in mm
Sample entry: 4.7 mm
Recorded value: 83.46 mm
